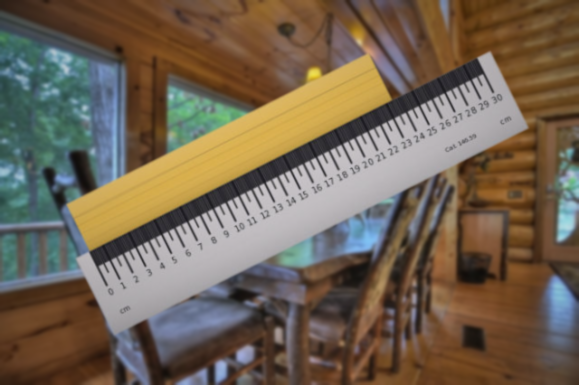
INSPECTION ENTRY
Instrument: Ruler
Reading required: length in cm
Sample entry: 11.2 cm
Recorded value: 23.5 cm
